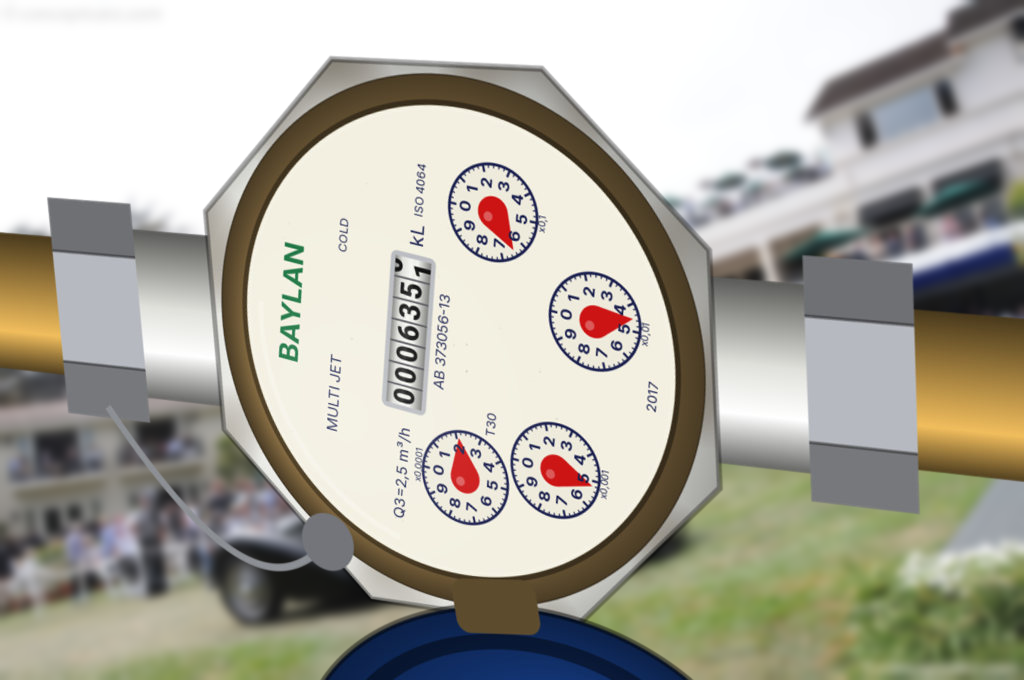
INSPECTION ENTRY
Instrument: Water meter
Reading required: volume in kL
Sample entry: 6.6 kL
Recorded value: 6350.6452 kL
